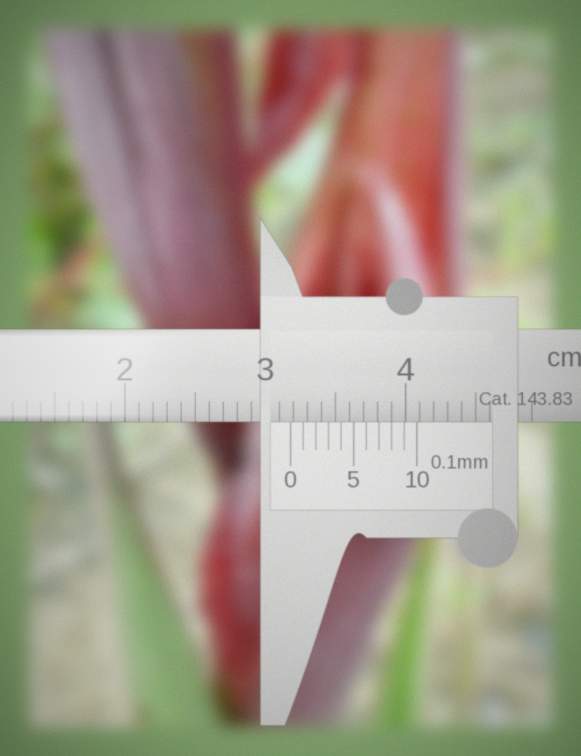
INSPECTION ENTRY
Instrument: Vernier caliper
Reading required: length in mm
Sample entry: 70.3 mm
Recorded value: 31.8 mm
